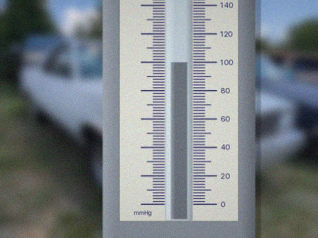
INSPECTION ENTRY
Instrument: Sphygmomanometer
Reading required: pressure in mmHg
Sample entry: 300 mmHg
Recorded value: 100 mmHg
